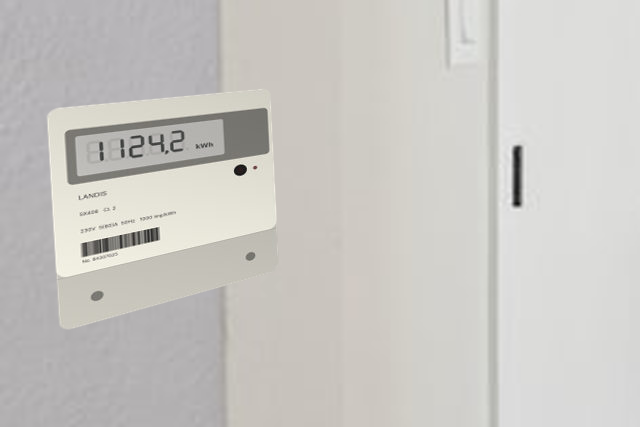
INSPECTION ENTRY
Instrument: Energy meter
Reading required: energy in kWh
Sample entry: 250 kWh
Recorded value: 1124.2 kWh
